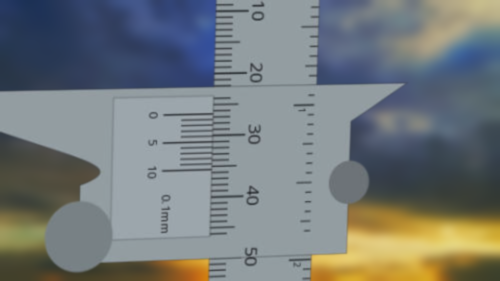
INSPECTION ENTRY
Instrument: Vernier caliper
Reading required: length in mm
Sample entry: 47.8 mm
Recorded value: 26.5 mm
